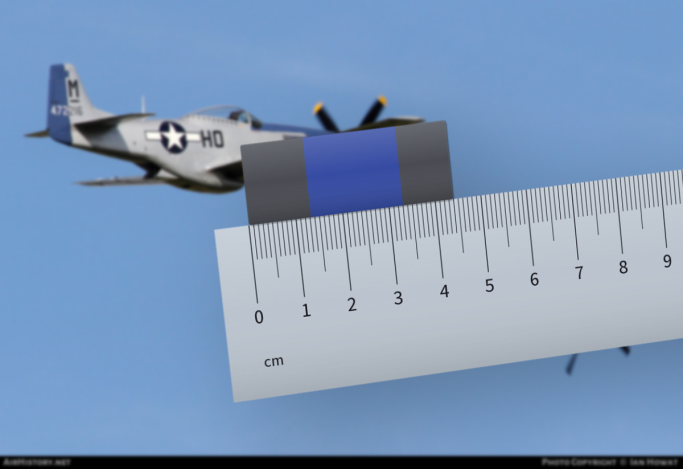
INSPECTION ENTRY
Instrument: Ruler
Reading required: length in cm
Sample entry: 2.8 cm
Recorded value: 4.4 cm
